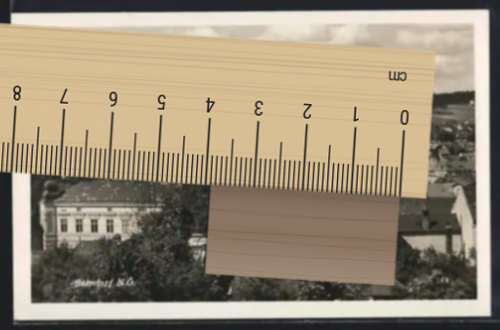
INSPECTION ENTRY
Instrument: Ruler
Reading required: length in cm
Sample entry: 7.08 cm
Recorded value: 3.9 cm
